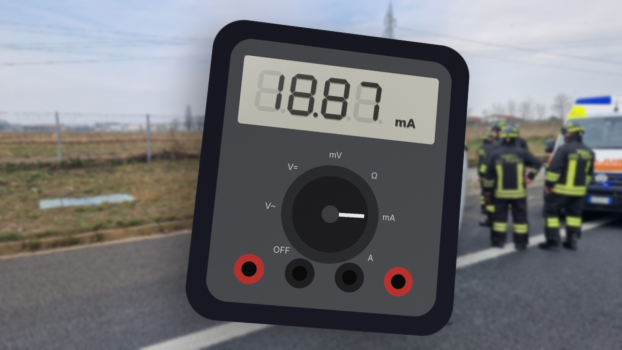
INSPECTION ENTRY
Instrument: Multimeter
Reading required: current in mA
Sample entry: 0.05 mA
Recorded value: 18.87 mA
